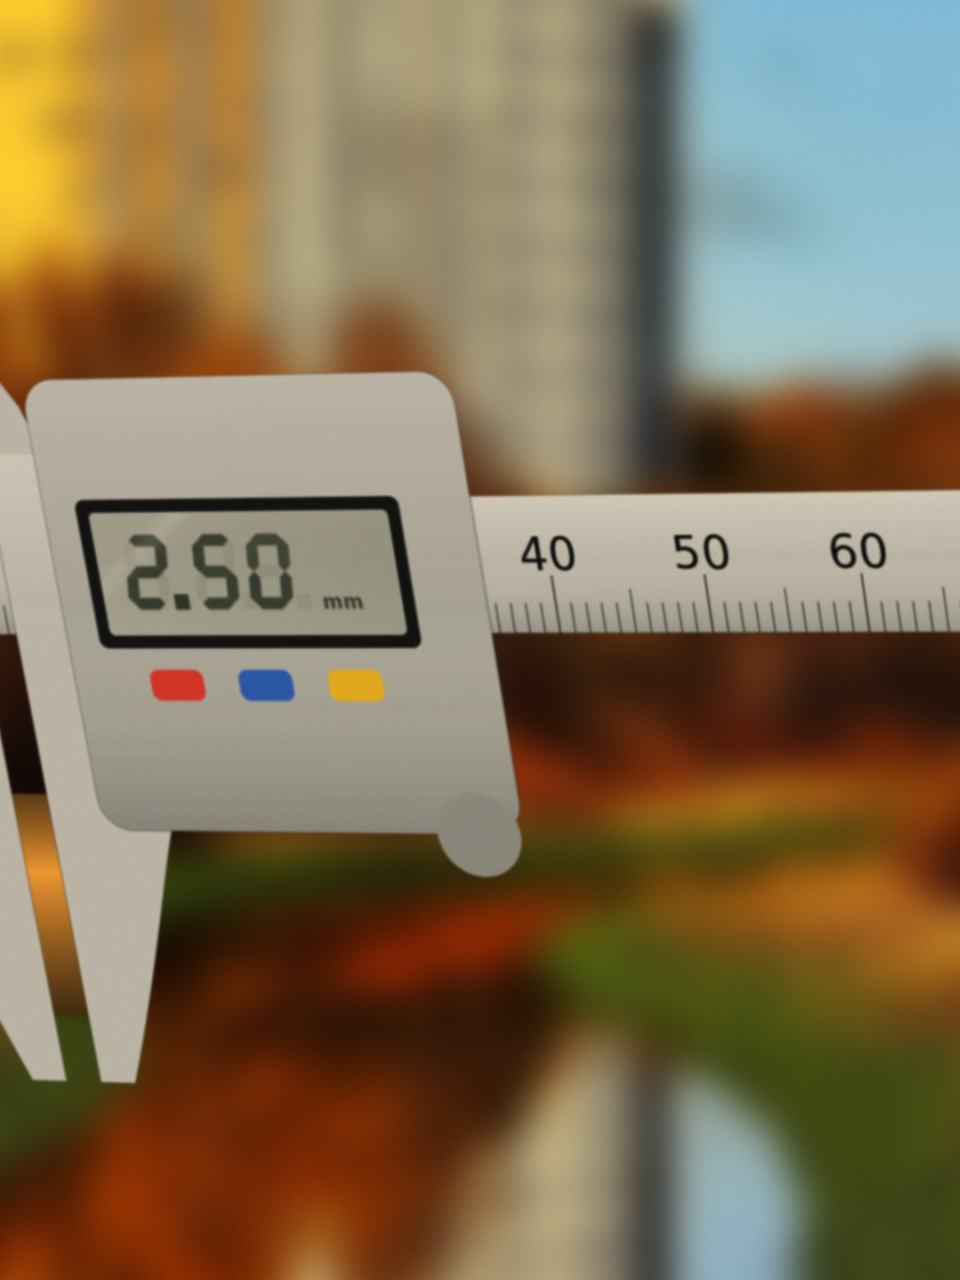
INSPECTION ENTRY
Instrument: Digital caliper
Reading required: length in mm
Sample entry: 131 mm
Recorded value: 2.50 mm
